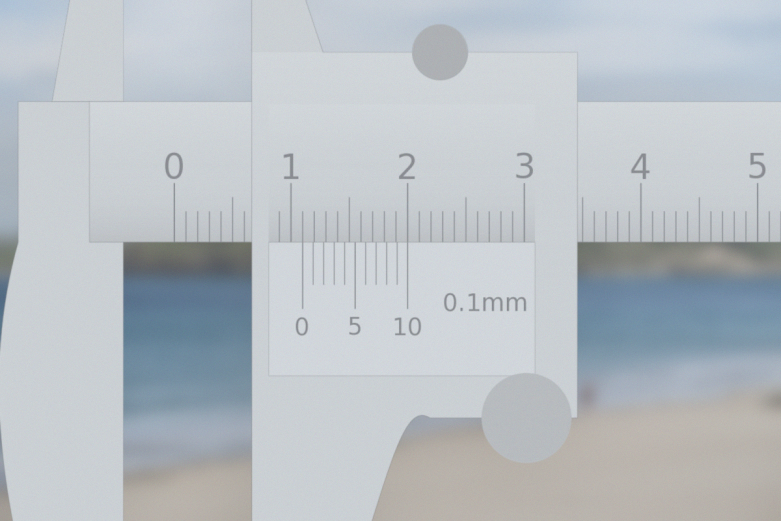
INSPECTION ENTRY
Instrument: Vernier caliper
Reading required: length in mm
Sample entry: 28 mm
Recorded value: 11.0 mm
